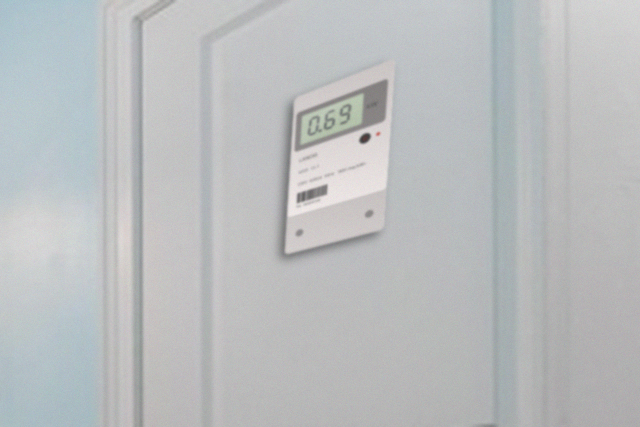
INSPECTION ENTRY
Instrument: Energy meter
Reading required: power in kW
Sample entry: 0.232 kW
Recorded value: 0.69 kW
